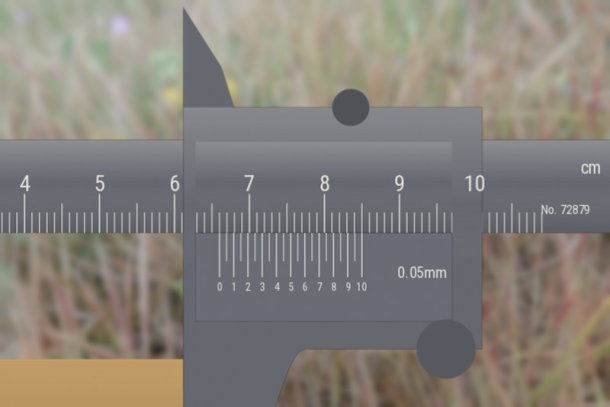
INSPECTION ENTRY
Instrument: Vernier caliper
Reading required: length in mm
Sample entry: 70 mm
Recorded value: 66.0 mm
